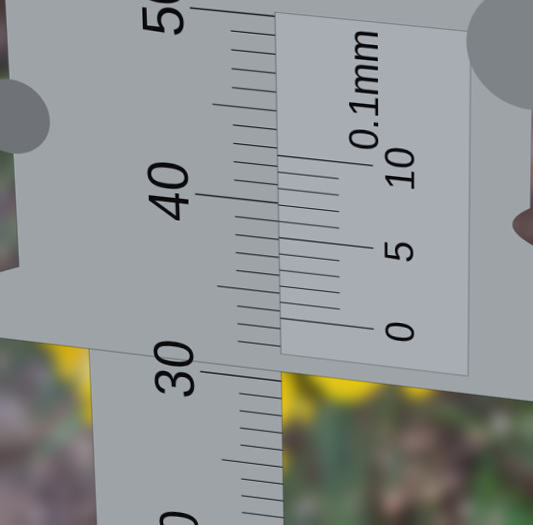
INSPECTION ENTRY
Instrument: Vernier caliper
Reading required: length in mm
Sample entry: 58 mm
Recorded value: 33.6 mm
